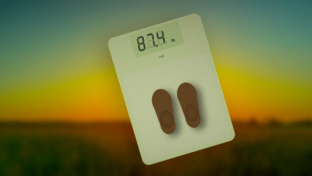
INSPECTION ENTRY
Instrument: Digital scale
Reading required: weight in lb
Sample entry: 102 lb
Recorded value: 87.4 lb
